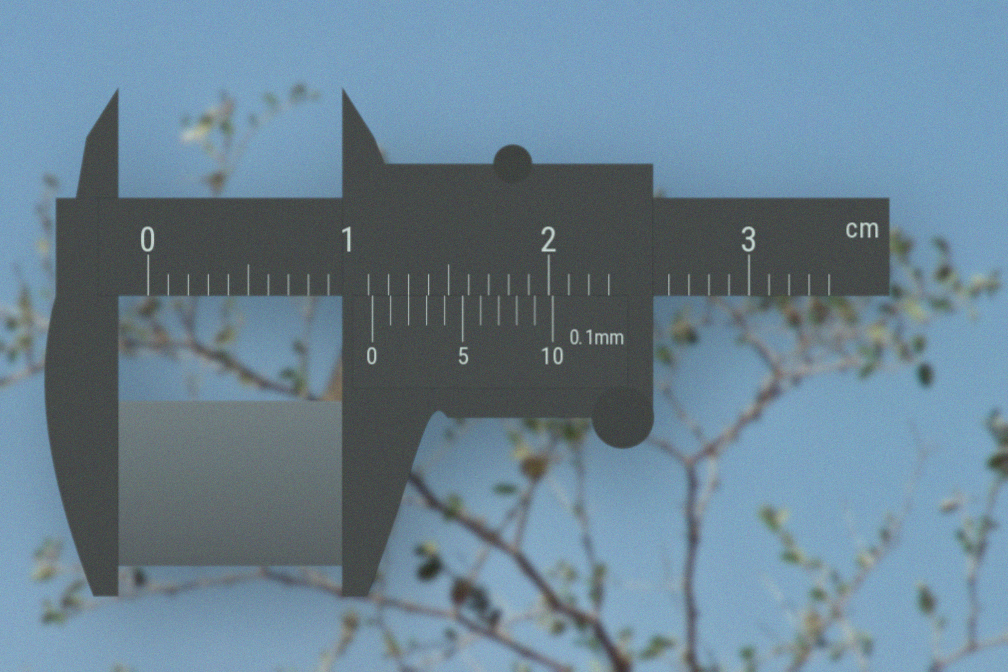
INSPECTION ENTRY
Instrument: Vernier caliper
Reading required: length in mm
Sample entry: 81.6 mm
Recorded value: 11.2 mm
